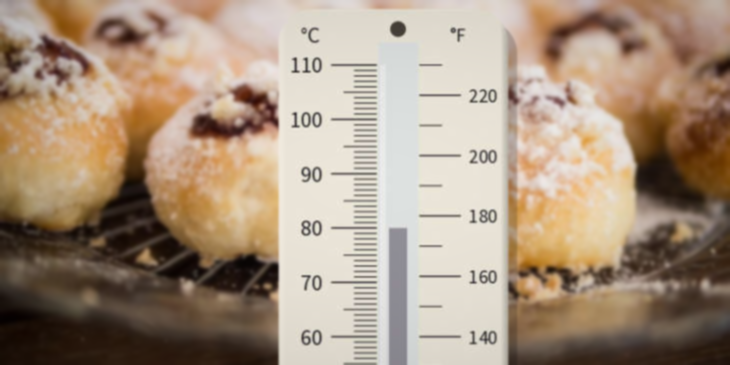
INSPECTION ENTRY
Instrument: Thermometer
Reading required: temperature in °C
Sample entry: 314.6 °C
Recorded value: 80 °C
